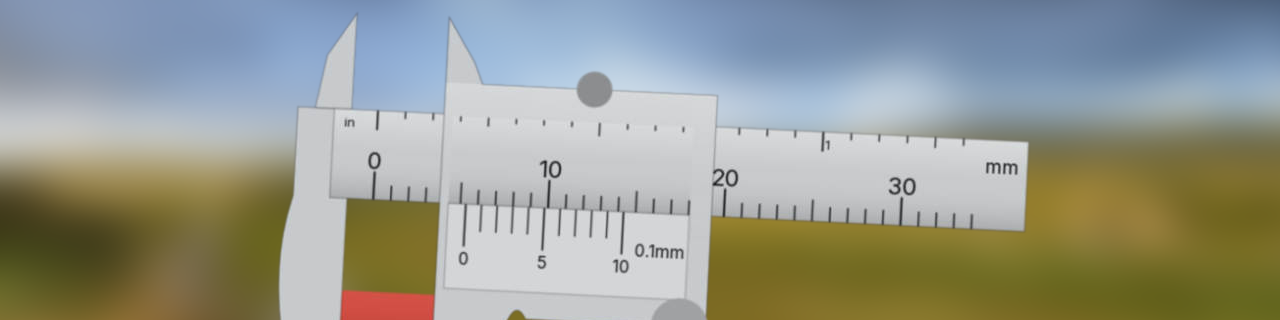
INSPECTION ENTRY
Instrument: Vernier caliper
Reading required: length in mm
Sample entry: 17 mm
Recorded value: 5.3 mm
